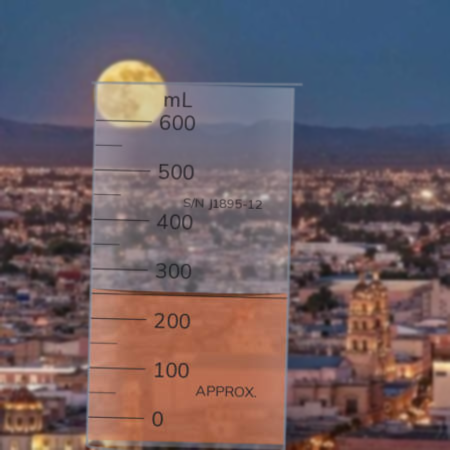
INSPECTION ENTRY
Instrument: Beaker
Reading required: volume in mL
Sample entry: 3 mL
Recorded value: 250 mL
